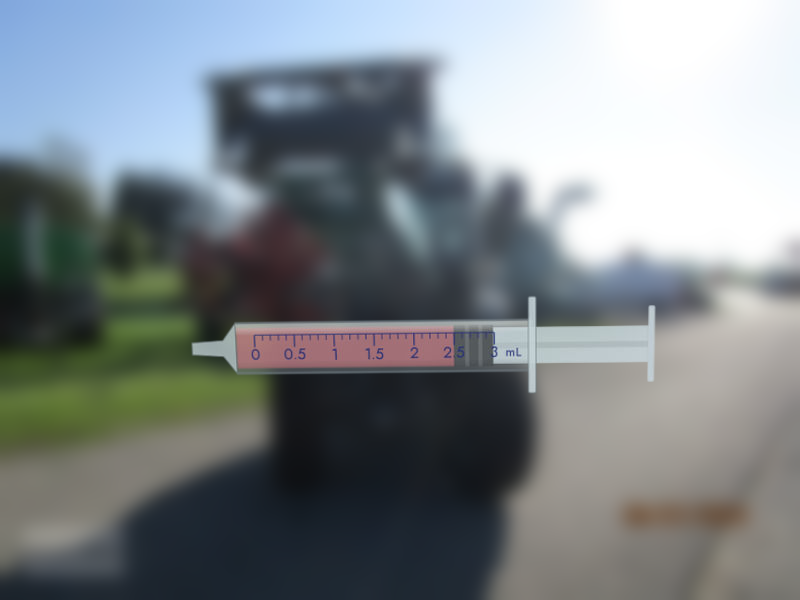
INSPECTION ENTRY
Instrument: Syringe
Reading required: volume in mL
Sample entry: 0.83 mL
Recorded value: 2.5 mL
